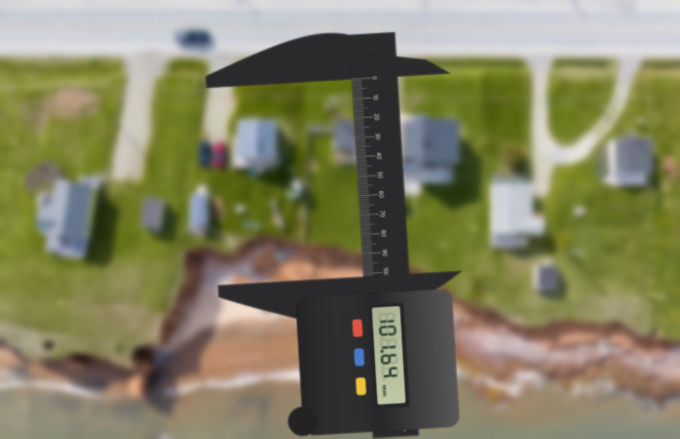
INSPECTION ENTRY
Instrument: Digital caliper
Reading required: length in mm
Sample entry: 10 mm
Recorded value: 101.64 mm
